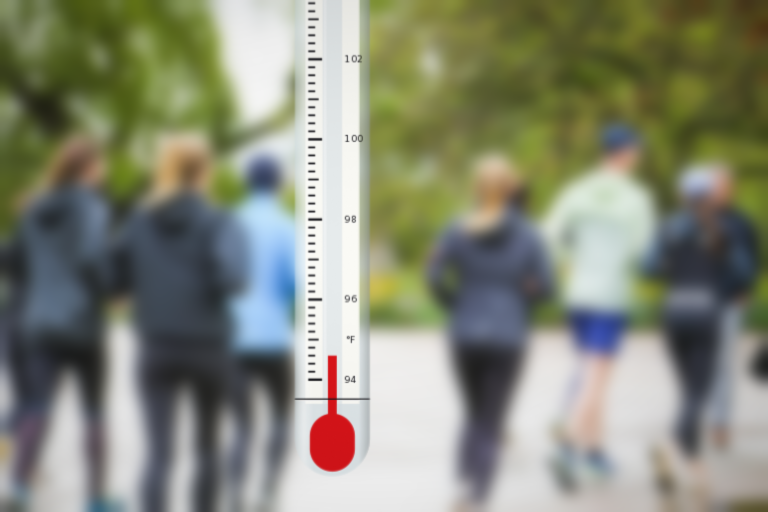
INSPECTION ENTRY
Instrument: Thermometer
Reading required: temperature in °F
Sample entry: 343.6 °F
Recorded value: 94.6 °F
